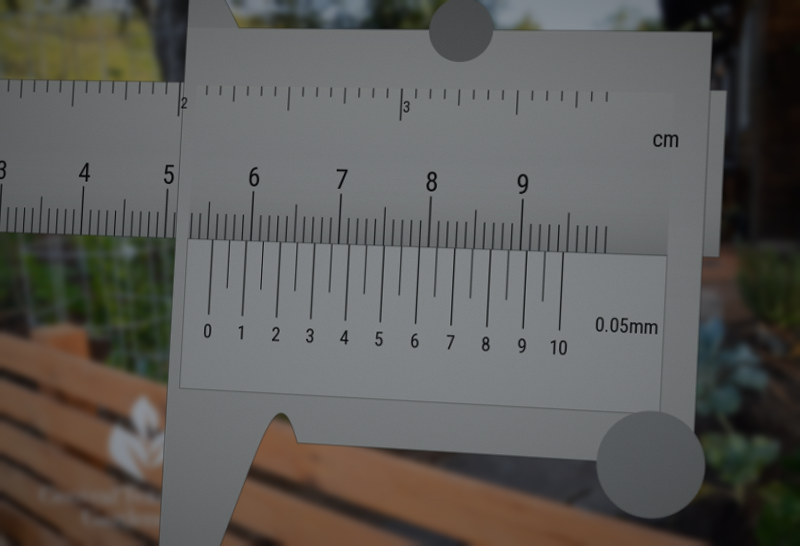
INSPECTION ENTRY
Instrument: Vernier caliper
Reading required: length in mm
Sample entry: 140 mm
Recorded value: 55.6 mm
